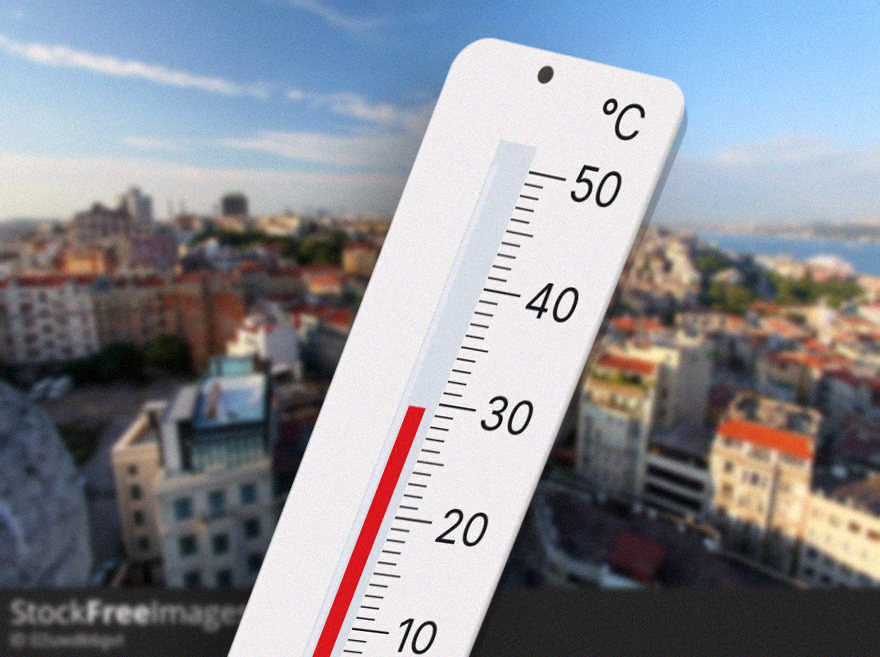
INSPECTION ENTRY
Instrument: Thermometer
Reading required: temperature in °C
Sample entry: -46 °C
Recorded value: 29.5 °C
